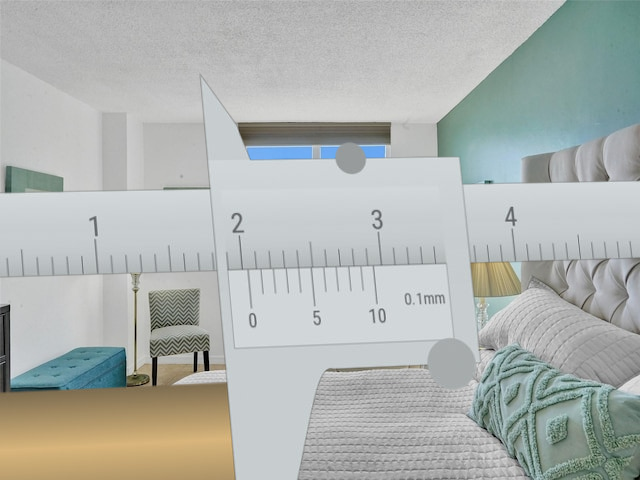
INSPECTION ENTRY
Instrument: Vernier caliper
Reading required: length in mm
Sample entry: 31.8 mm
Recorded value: 20.4 mm
